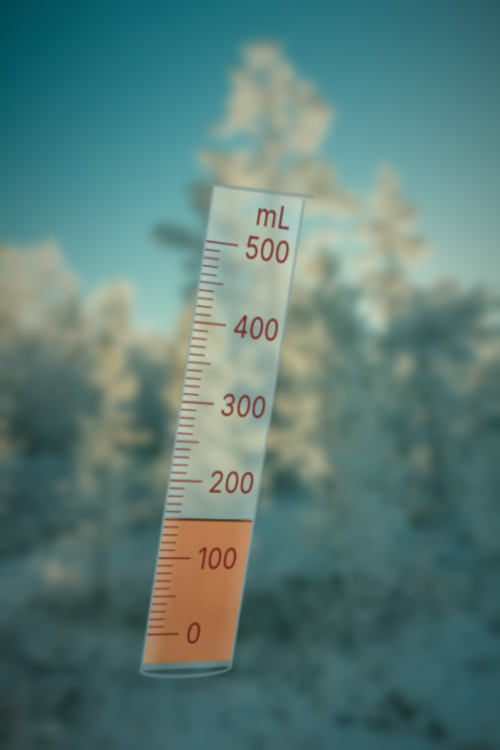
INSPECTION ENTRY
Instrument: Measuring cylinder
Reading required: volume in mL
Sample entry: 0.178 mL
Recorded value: 150 mL
